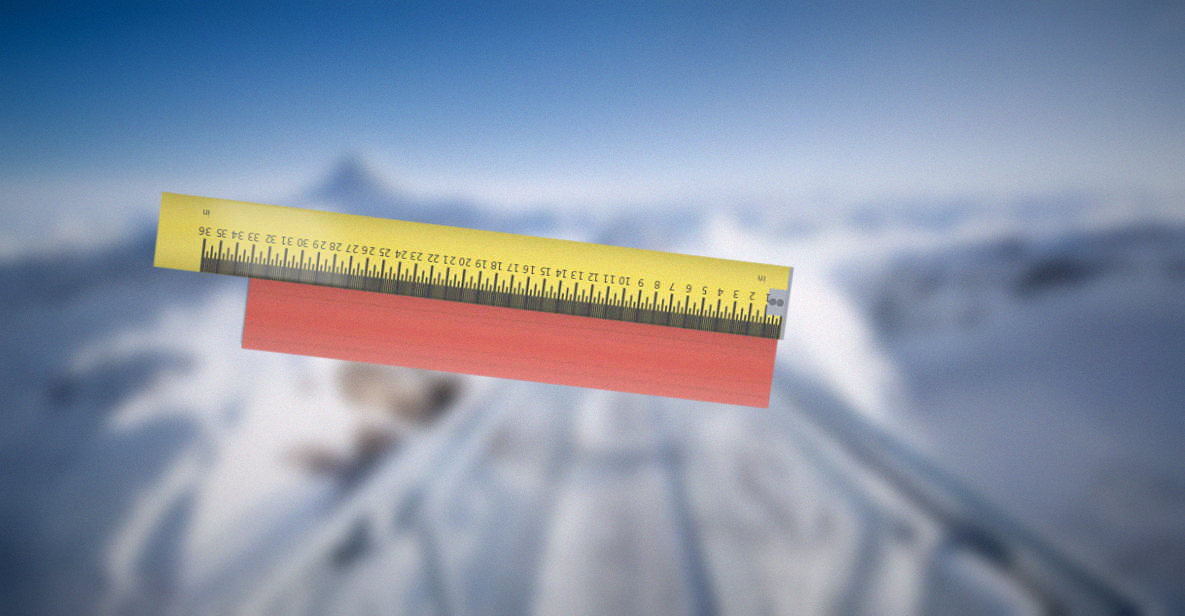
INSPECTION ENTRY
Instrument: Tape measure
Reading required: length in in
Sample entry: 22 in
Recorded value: 33 in
